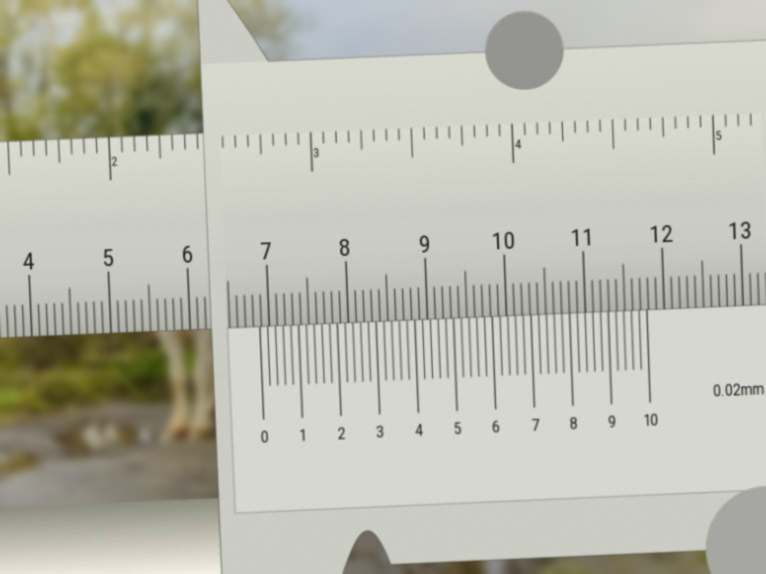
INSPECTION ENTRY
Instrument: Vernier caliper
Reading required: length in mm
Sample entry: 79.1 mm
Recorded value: 68.8 mm
